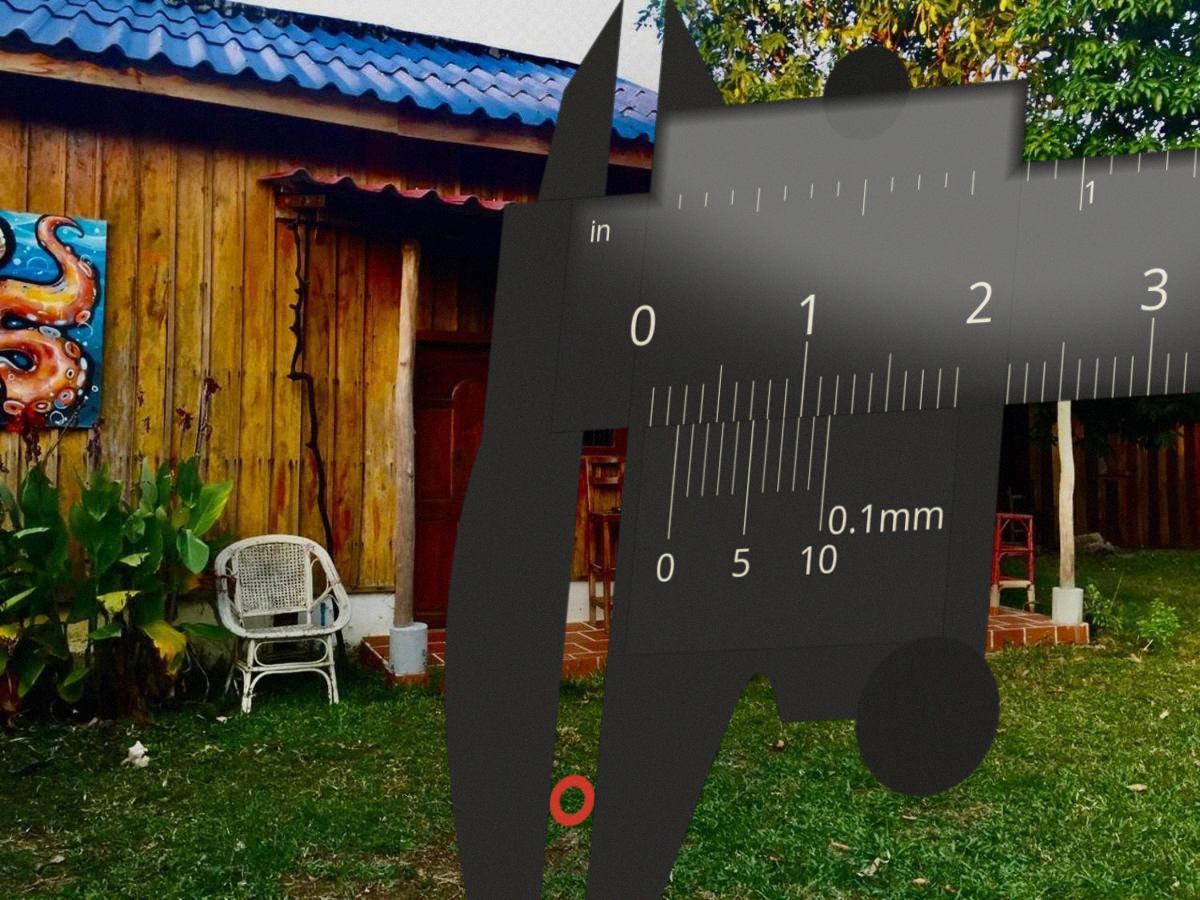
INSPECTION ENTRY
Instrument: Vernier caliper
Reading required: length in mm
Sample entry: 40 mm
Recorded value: 2.7 mm
